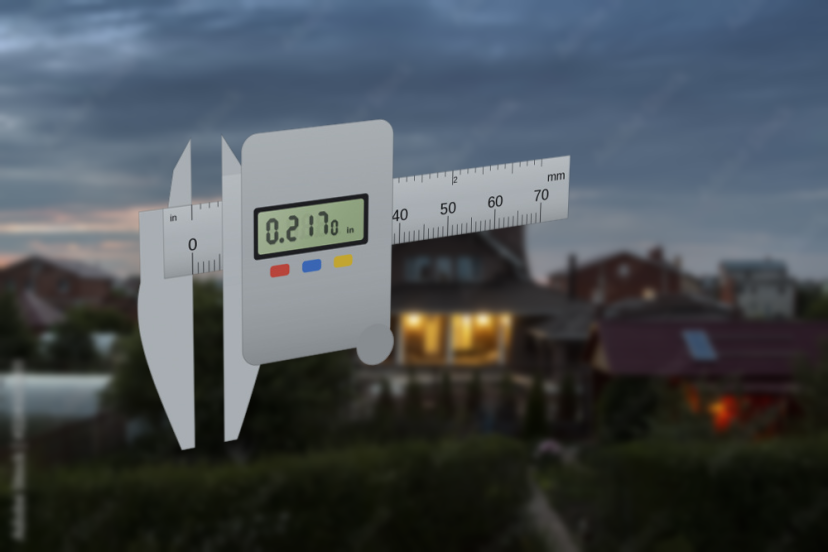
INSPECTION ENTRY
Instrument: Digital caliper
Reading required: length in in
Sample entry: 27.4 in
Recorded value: 0.2170 in
